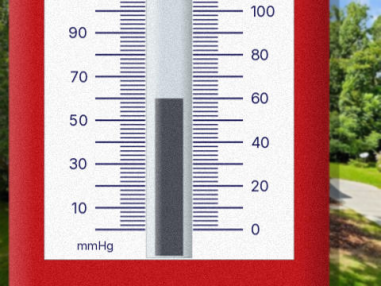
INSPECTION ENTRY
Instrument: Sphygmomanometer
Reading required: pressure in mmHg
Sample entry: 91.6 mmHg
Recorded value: 60 mmHg
